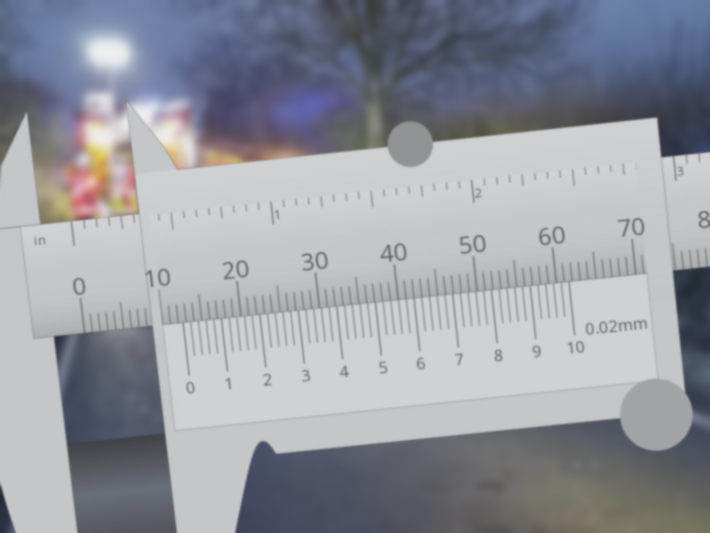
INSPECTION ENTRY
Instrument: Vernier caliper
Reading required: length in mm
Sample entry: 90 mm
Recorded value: 12.6 mm
